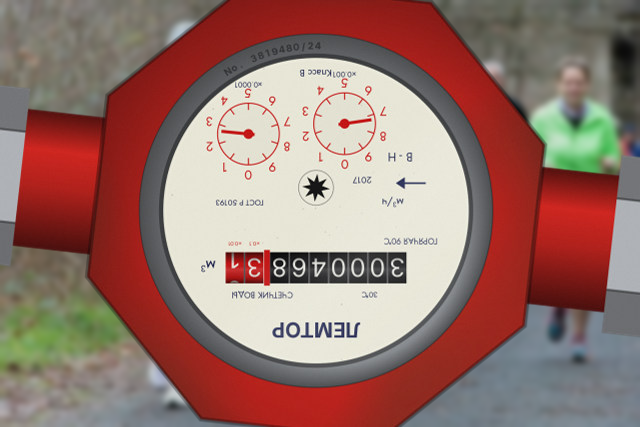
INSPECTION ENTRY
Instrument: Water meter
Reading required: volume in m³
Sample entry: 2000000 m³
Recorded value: 3000468.3072 m³
